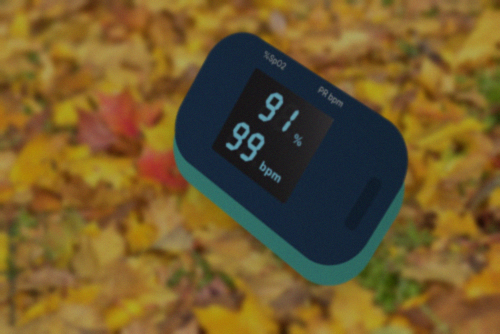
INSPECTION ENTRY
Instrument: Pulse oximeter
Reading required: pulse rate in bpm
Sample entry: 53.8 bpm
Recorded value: 99 bpm
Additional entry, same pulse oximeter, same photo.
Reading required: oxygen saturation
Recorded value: 91 %
